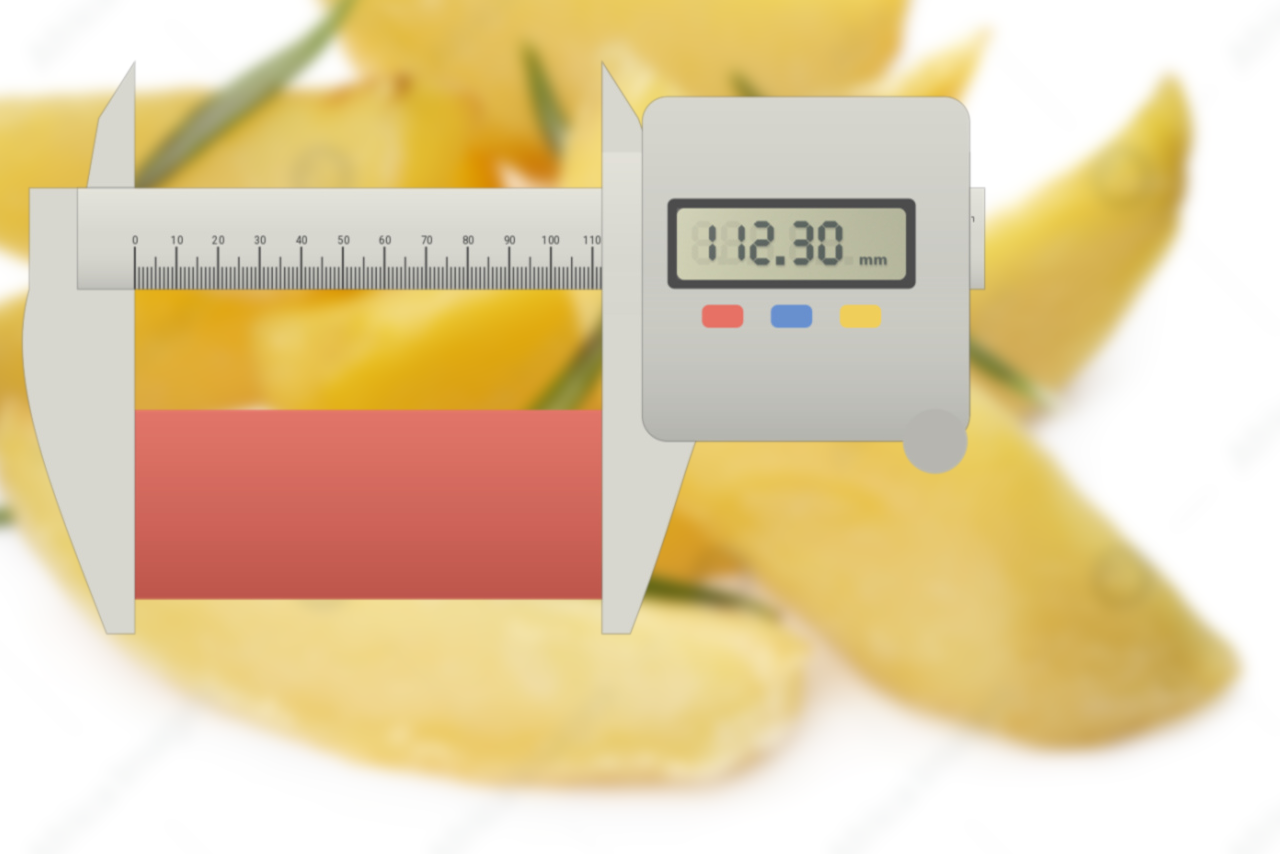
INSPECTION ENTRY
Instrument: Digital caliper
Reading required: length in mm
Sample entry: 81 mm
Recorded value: 112.30 mm
